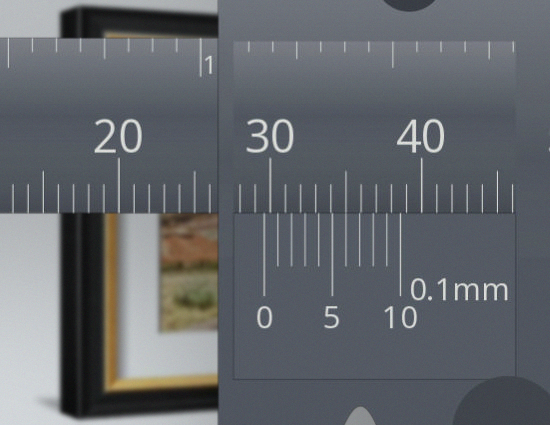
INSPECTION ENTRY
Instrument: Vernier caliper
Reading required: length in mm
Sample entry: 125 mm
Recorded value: 29.6 mm
